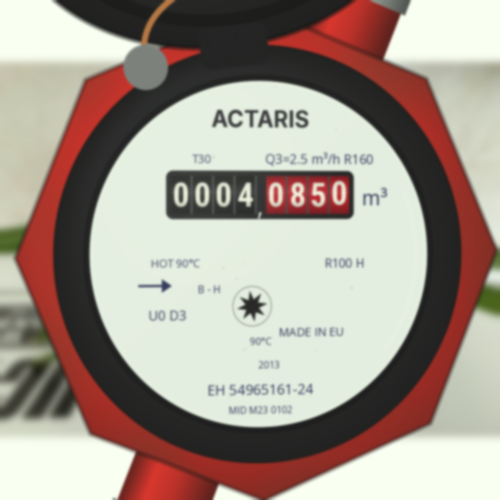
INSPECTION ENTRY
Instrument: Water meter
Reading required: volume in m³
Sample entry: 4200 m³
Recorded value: 4.0850 m³
